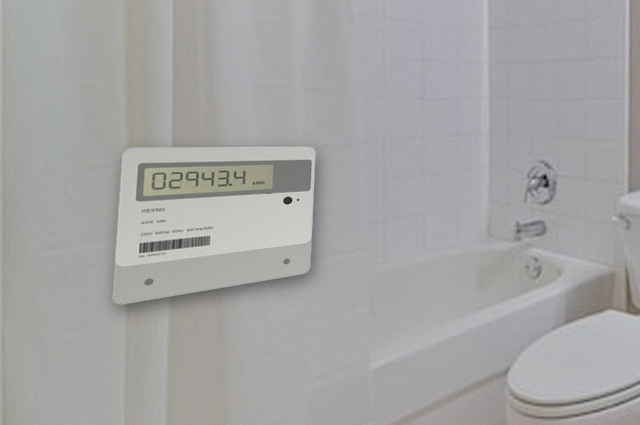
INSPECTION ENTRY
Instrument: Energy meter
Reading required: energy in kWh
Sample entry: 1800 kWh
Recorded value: 2943.4 kWh
